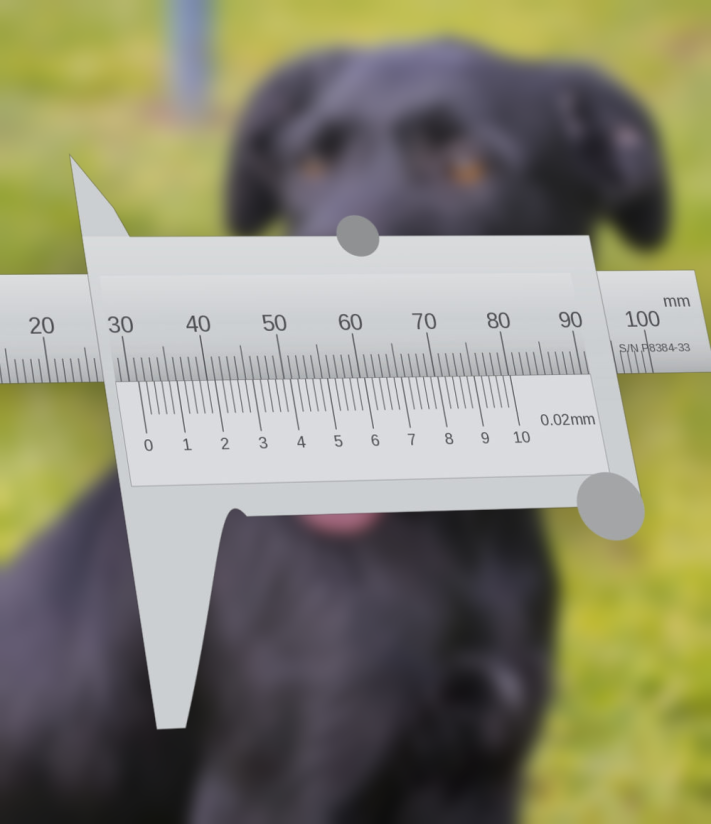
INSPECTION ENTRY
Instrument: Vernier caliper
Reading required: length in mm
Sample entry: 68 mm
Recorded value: 31.2 mm
